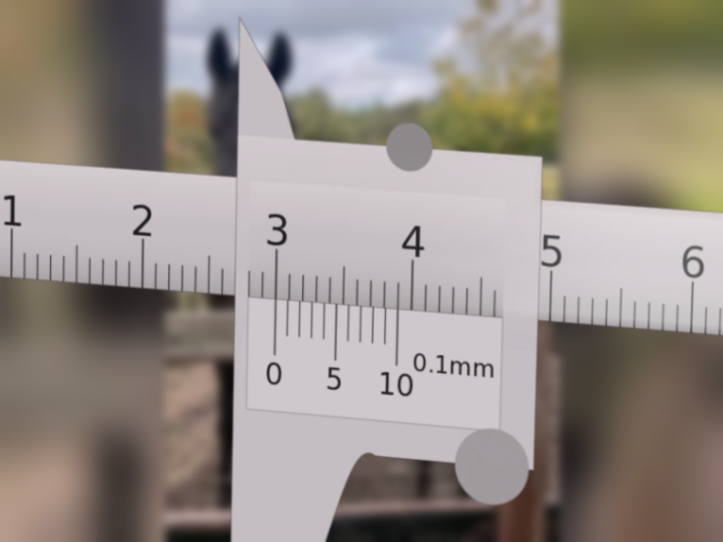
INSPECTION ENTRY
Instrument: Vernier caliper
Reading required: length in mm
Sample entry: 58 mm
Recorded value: 30.0 mm
